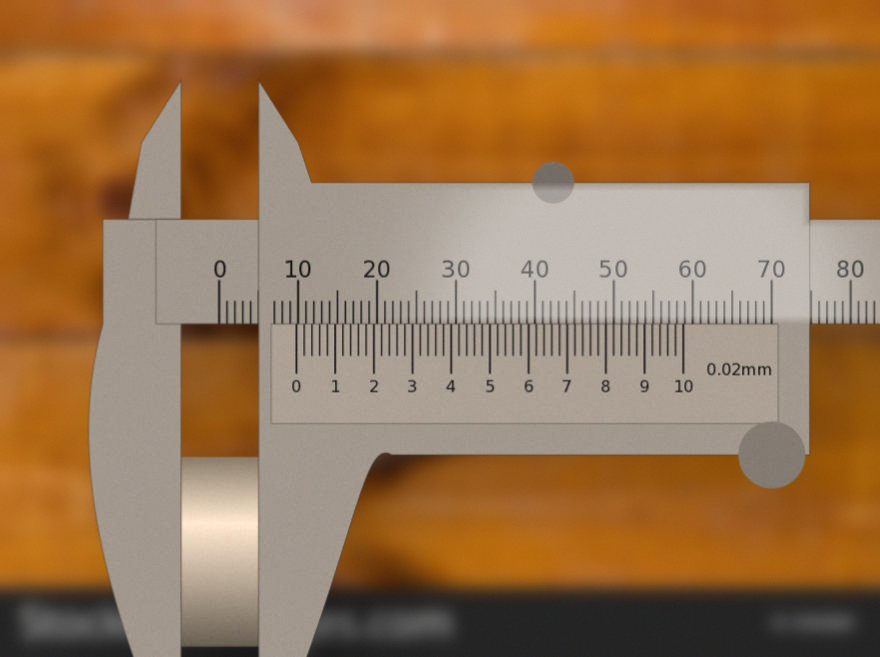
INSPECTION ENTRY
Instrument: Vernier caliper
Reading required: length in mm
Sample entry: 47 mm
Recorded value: 9.8 mm
